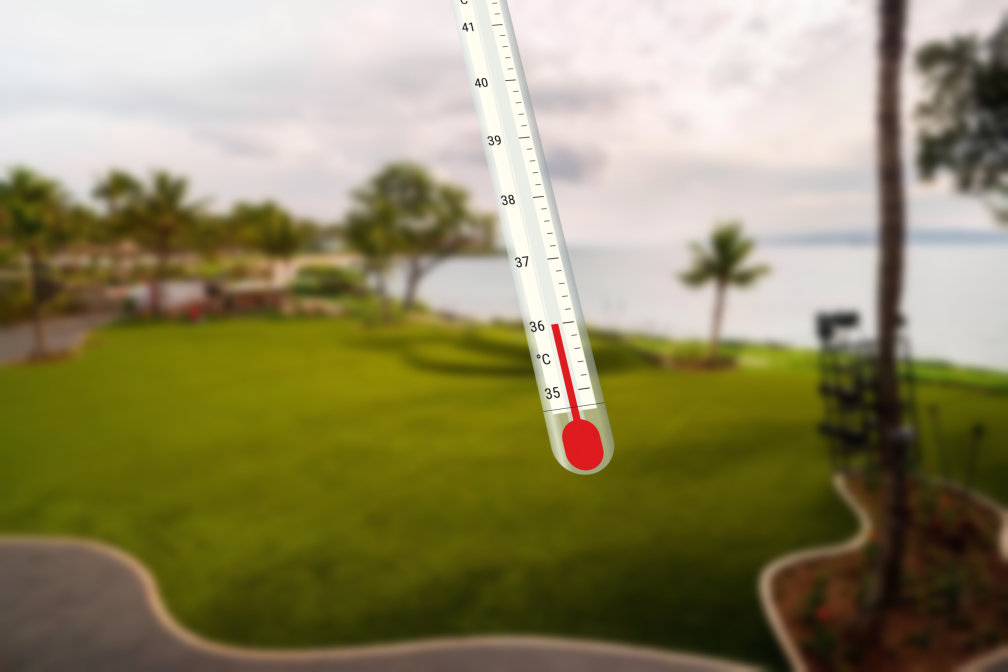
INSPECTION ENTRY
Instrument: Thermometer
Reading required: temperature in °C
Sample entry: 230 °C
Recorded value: 36 °C
